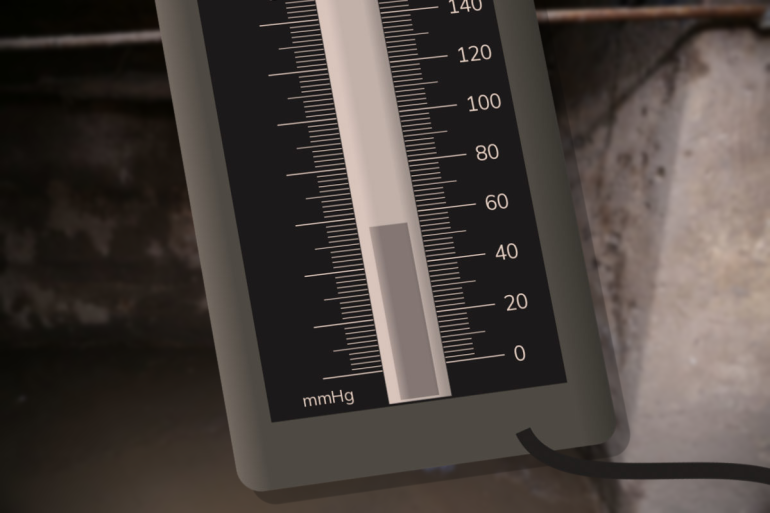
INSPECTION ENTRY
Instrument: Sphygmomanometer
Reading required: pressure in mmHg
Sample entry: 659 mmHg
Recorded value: 56 mmHg
